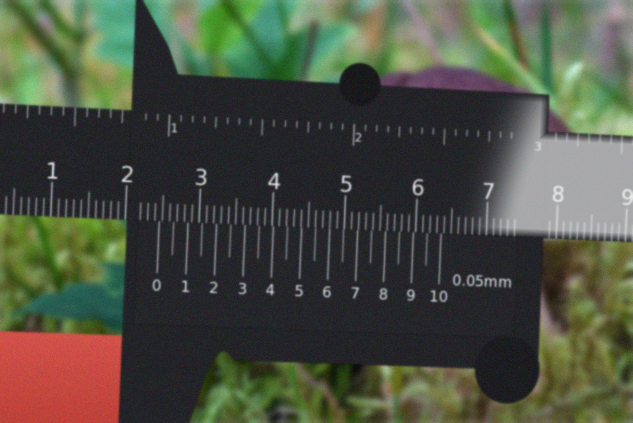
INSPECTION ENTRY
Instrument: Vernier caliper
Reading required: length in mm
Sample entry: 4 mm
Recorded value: 24.6 mm
